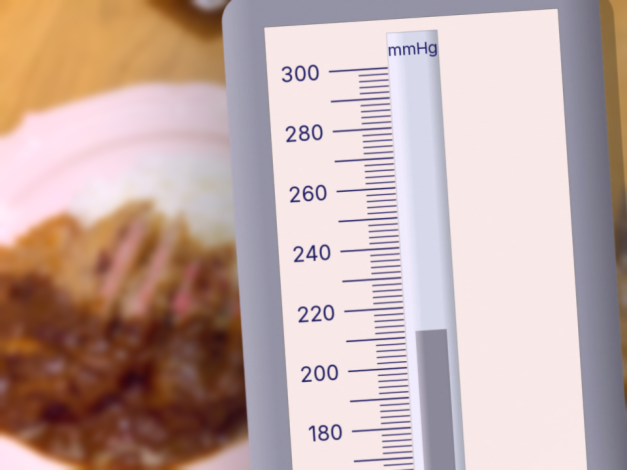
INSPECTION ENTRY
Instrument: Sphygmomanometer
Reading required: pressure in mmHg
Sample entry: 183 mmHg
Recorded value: 212 mmHg
